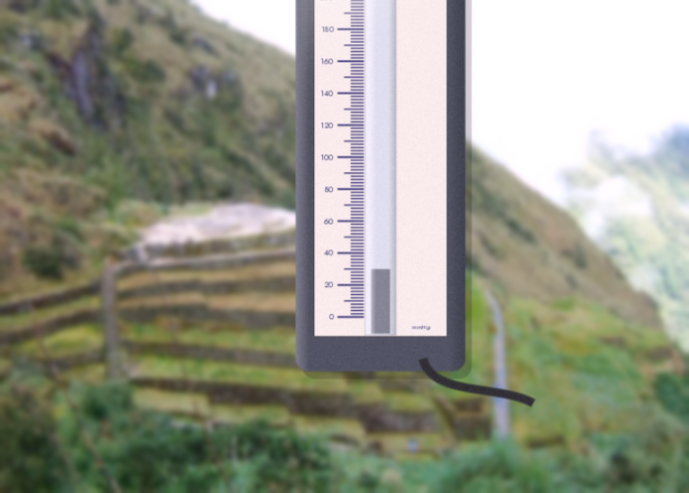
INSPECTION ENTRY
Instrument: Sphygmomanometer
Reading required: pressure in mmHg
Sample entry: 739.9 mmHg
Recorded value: 30 mmHg
